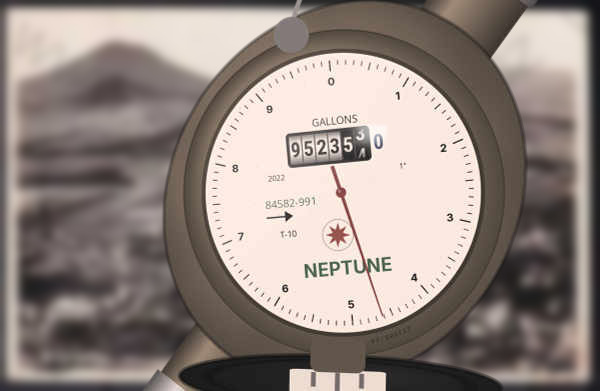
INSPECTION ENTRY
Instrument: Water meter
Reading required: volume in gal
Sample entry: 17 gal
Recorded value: 9523534.6 gal
